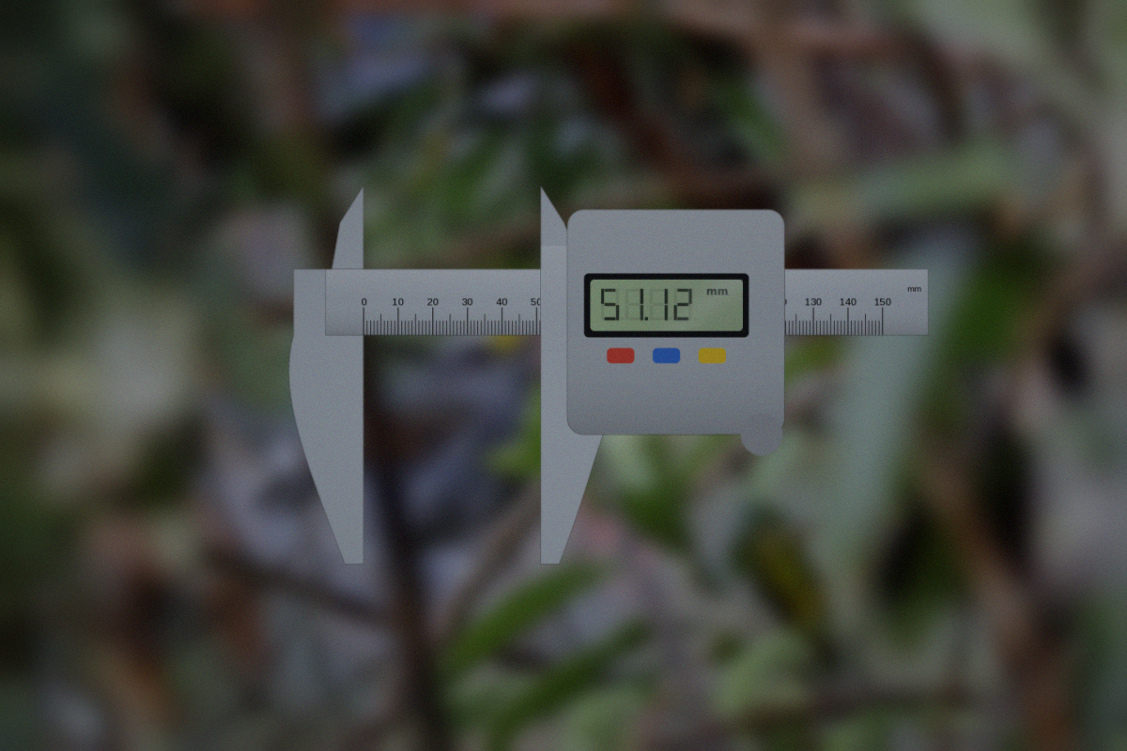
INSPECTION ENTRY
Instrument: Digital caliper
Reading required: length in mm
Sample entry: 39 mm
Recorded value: 51.12 mm
